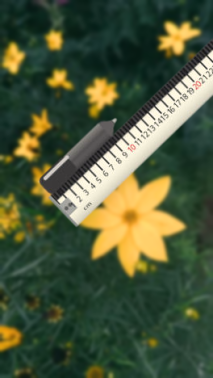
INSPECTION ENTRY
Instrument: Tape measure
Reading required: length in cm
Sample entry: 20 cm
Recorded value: 11 cm
